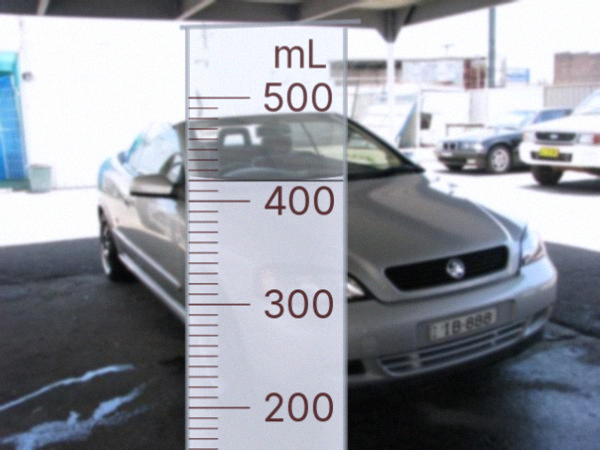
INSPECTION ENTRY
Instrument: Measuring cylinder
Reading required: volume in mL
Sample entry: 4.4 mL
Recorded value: 420 mL
